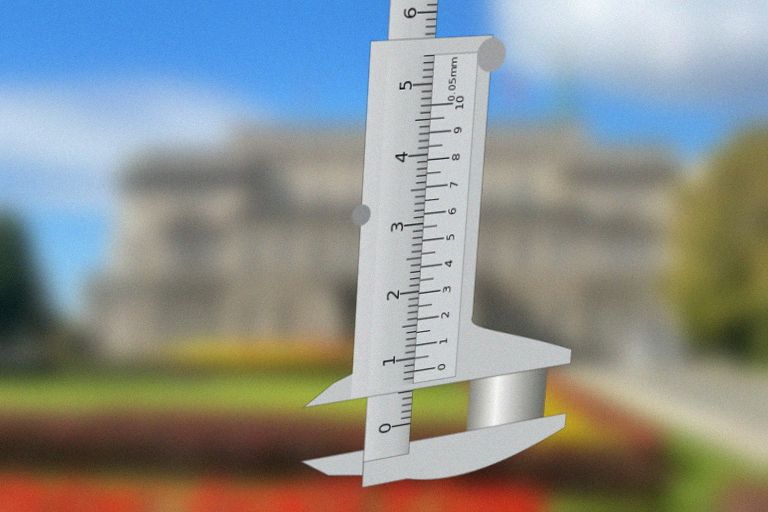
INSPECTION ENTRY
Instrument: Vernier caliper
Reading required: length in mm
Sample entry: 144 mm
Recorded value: 8.0 mm
